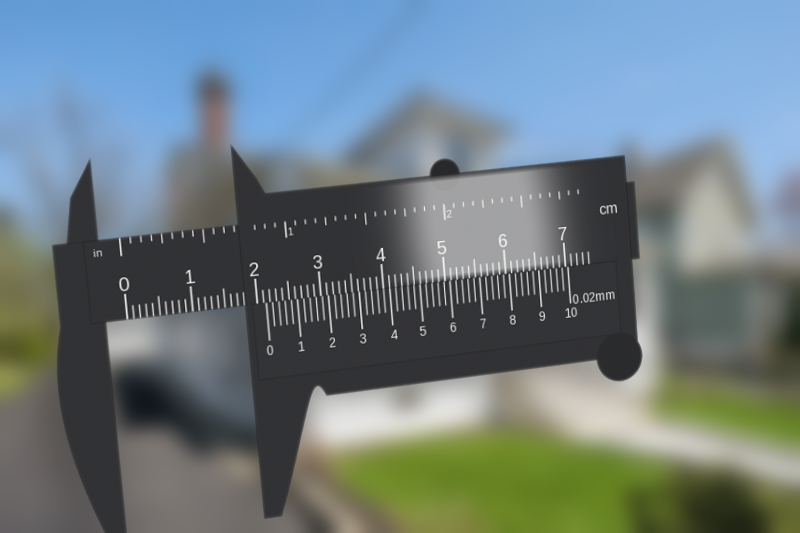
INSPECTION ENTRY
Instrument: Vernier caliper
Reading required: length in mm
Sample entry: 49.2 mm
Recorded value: 21.4 mm
